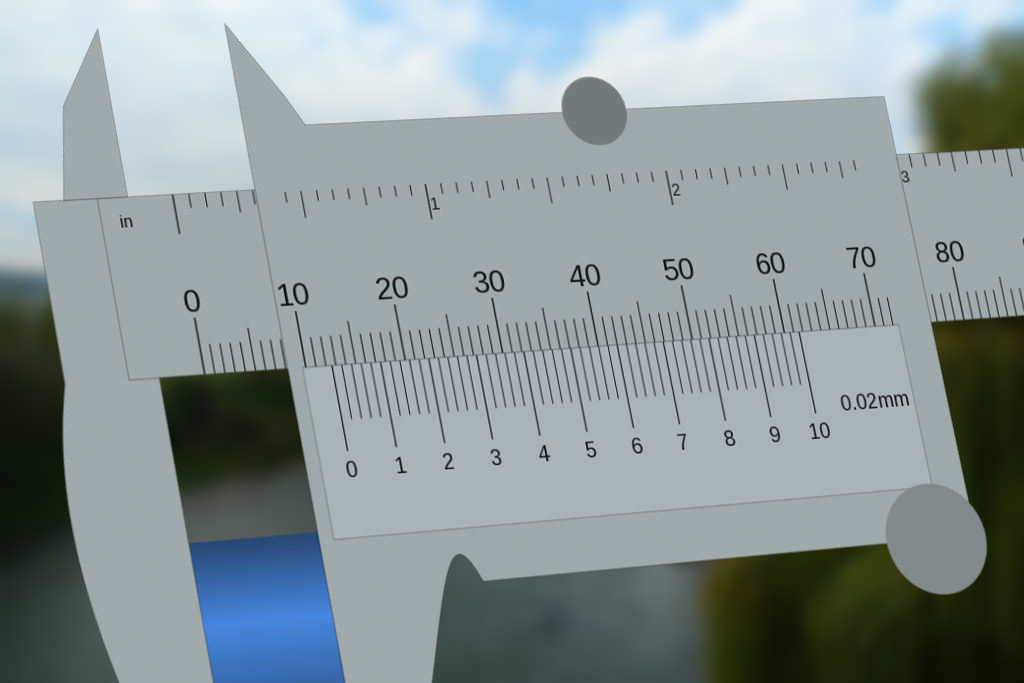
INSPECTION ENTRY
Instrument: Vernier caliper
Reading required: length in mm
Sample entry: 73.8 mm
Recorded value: 12.6 mm
